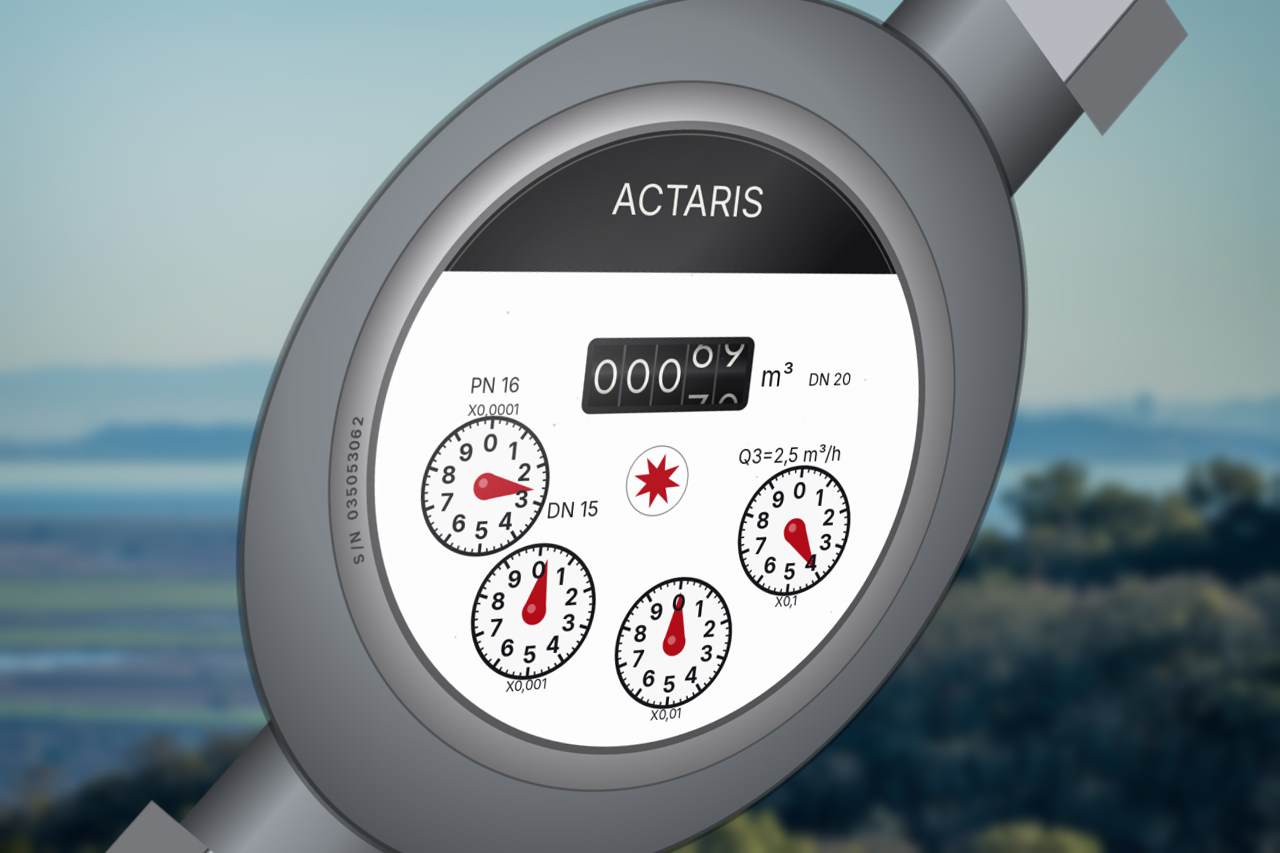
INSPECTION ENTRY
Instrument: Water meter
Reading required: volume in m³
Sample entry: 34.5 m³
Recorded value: 69.4002 m³
